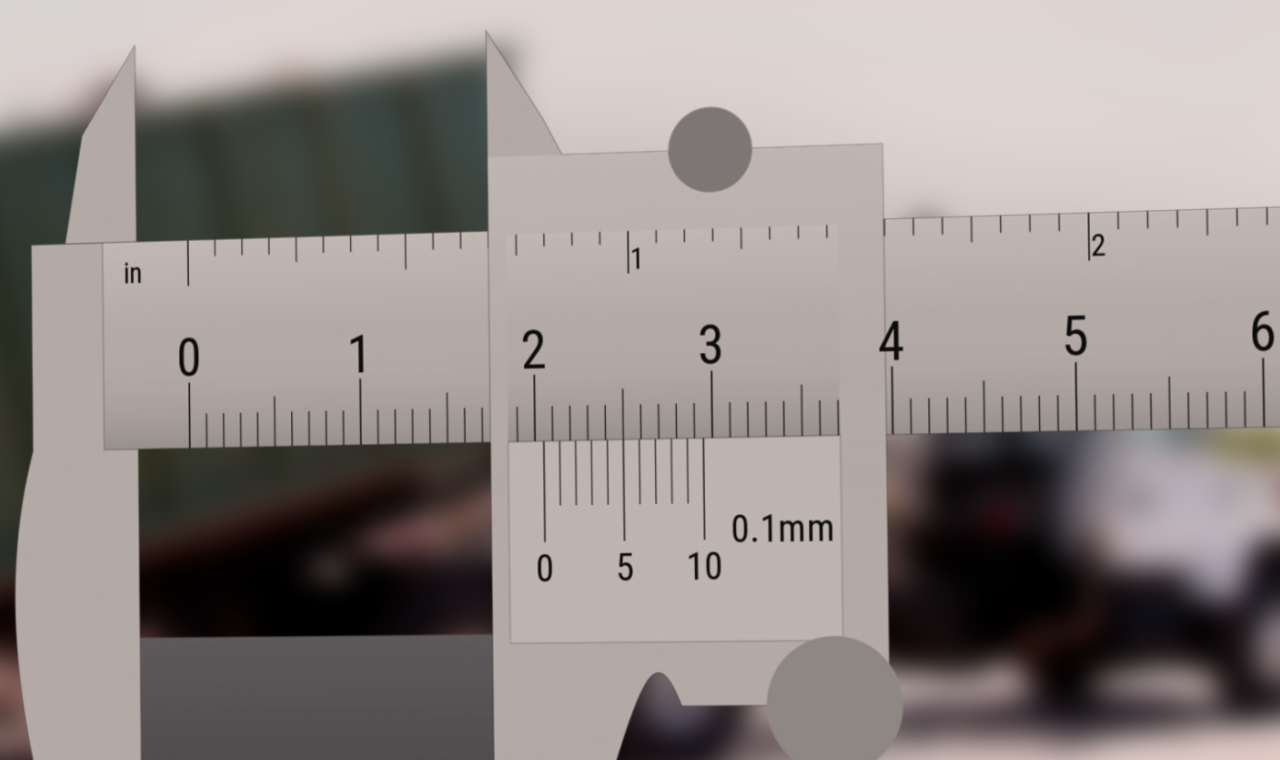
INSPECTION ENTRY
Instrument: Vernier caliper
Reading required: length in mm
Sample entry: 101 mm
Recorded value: 20.5 mm
